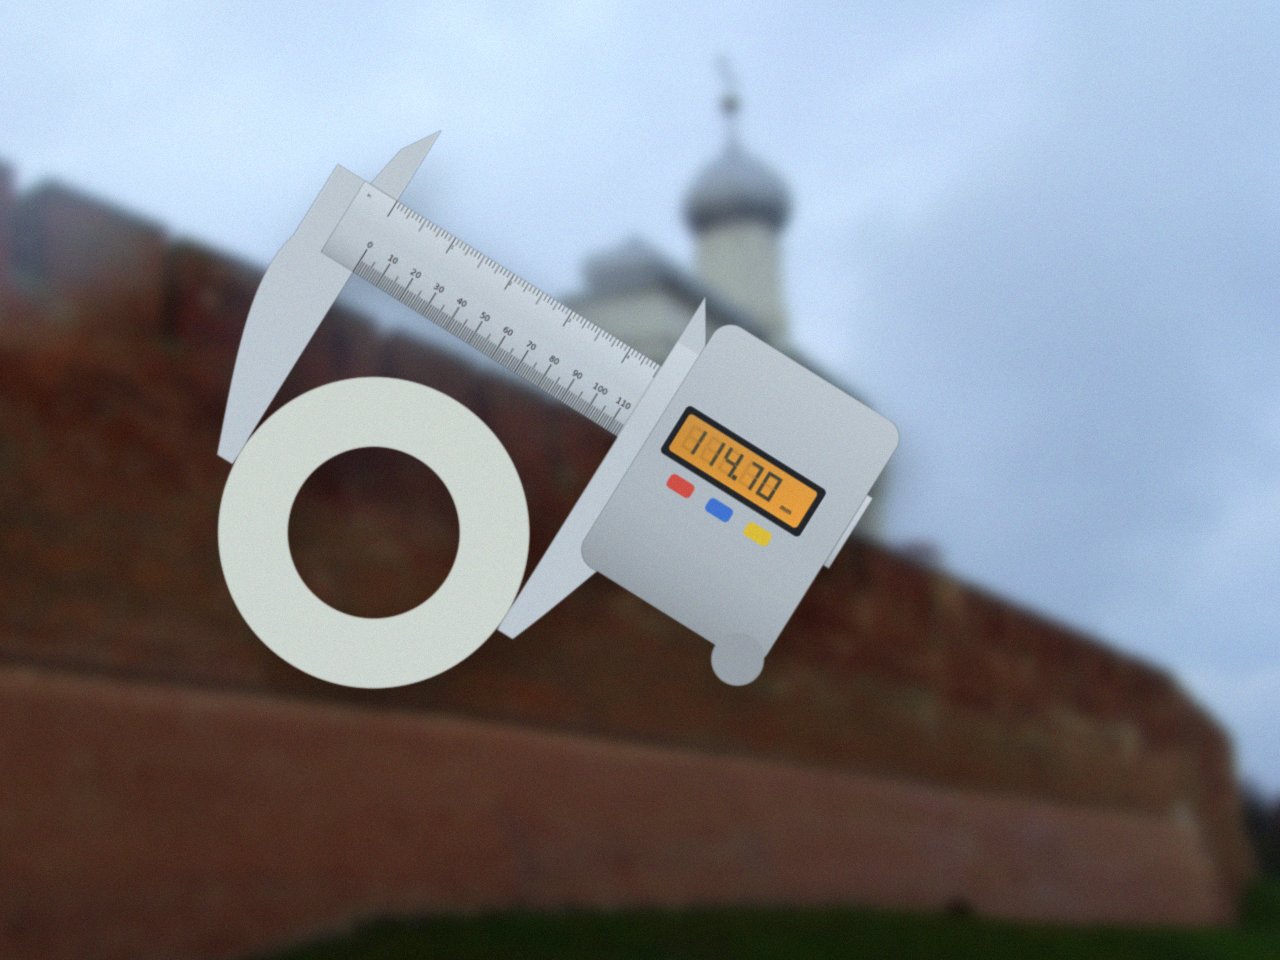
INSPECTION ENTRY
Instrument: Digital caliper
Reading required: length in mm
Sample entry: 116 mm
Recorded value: 114.70 mm
